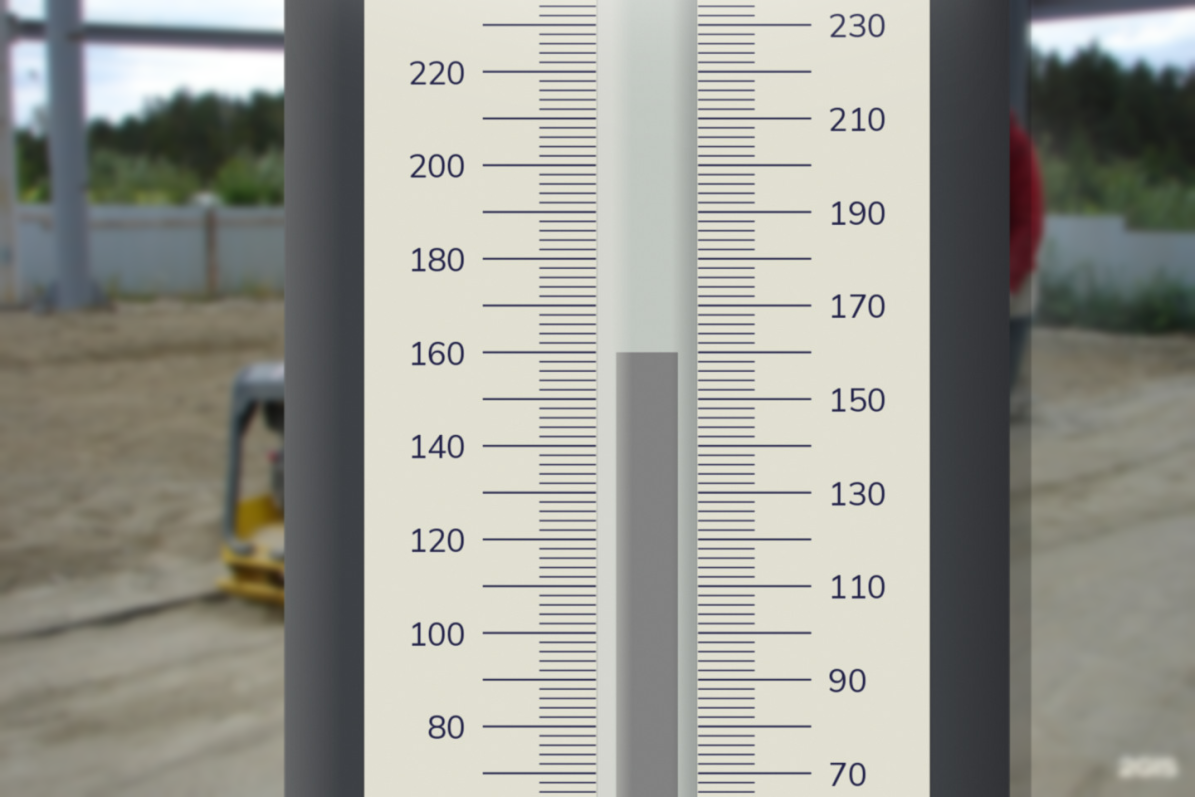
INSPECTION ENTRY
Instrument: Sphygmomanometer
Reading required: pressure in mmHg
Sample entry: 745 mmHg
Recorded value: 160 mmHg
